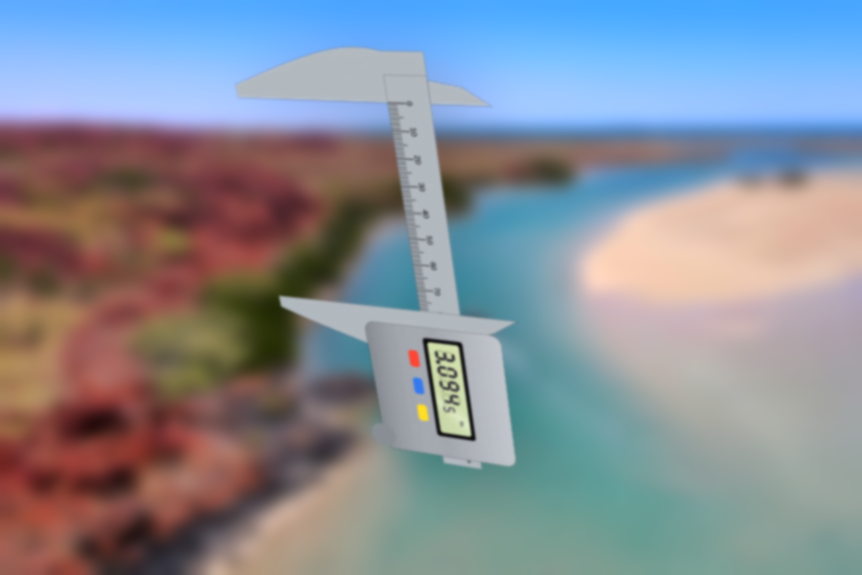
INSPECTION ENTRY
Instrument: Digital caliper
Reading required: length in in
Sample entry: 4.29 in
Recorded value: 3.0945 in
